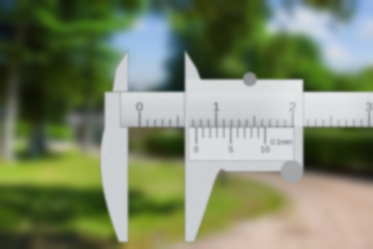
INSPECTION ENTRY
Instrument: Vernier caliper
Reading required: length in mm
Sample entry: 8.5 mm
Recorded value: 7.4 mm
